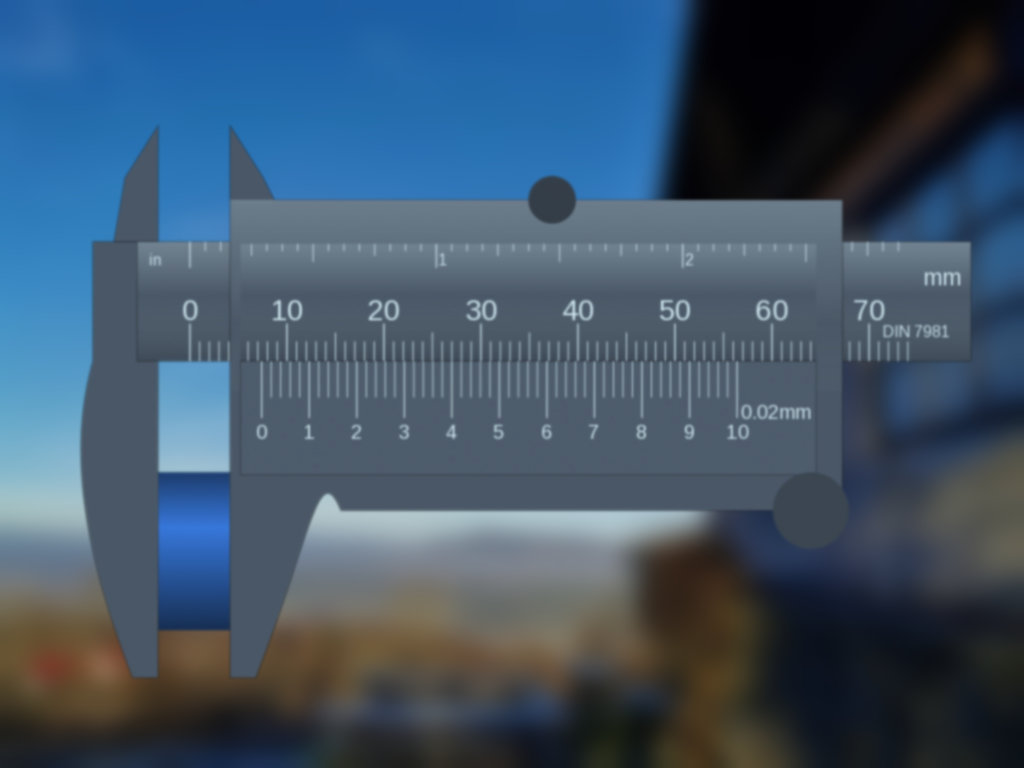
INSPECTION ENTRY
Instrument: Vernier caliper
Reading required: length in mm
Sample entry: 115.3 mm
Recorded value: 7.4 mm
